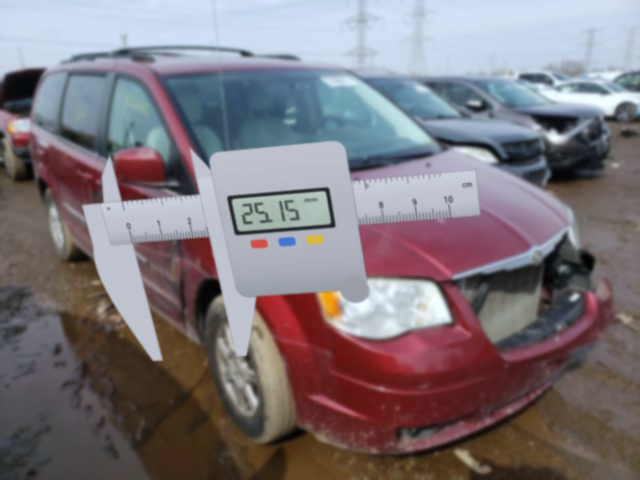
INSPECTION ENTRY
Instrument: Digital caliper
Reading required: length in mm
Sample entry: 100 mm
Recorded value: 25.15 mm
